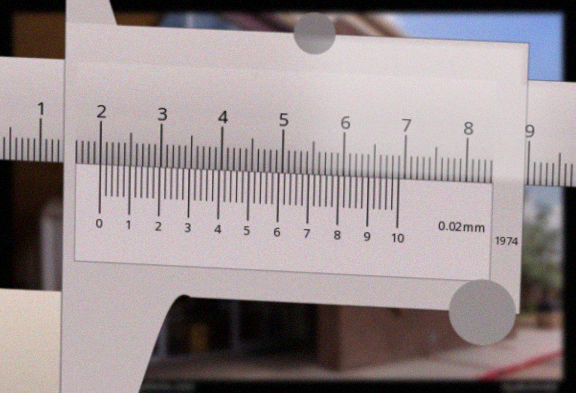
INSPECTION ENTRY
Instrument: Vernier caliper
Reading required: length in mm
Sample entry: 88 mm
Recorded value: 20.0 mm
